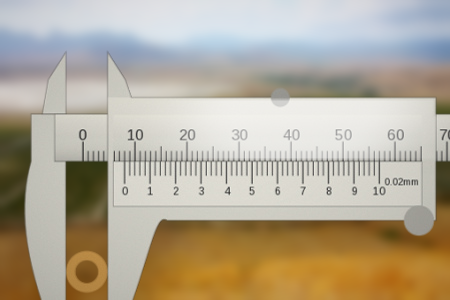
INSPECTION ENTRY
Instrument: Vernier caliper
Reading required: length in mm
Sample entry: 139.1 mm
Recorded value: 8.0 mm
